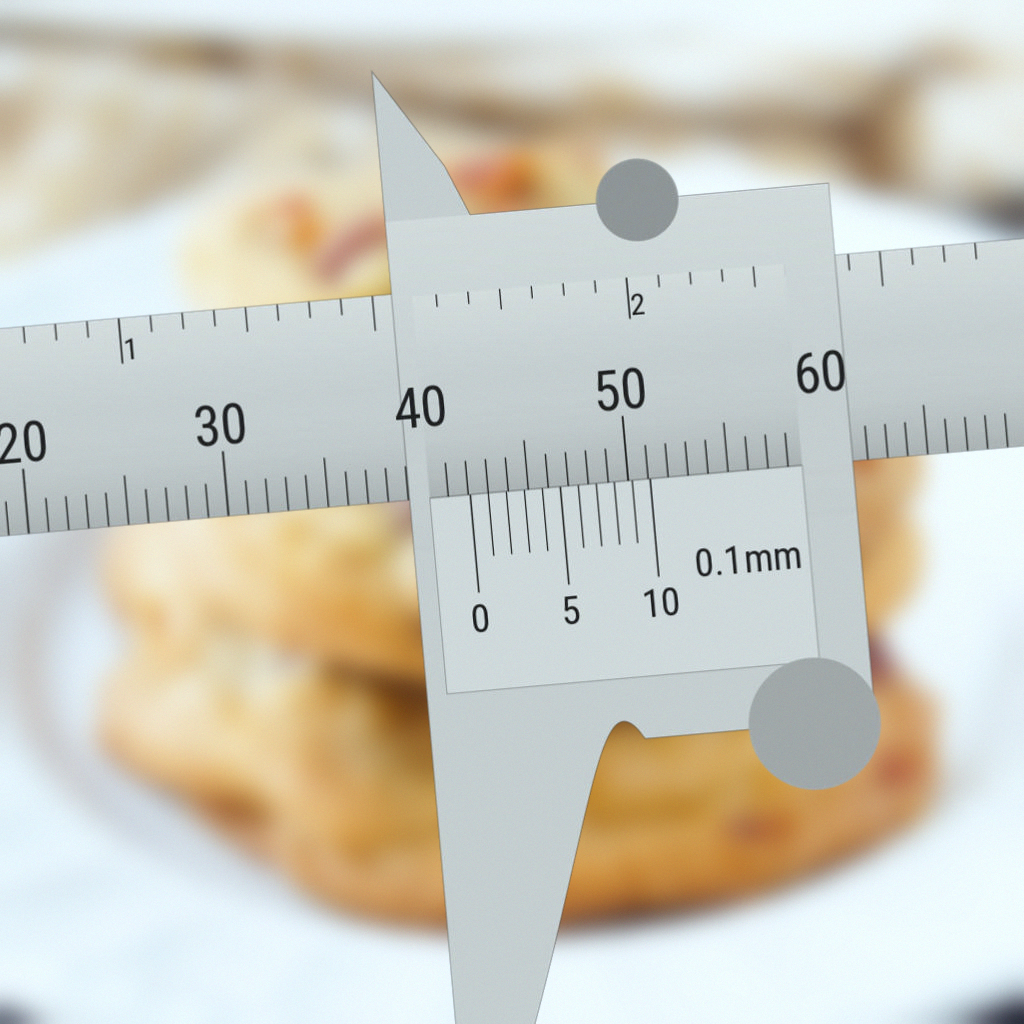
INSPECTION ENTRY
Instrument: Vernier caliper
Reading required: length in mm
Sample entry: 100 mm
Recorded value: 42.1 mm
